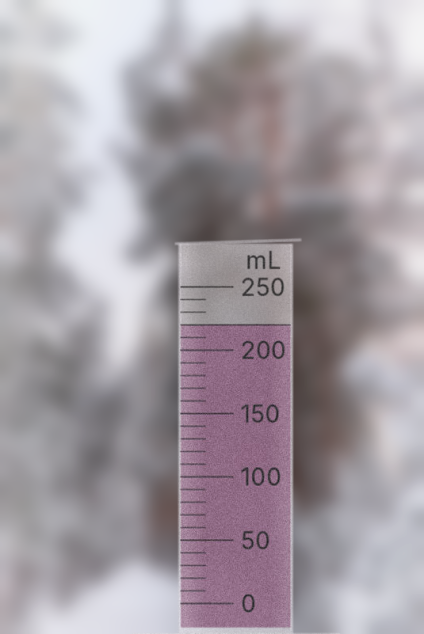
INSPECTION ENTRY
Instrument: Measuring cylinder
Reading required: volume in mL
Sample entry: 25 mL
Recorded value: 220 mL
